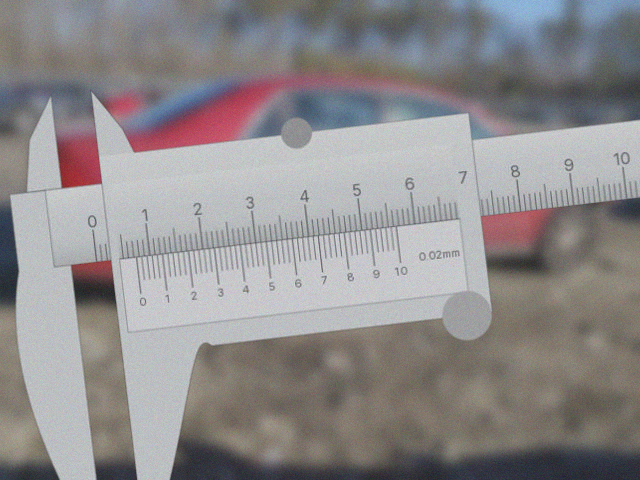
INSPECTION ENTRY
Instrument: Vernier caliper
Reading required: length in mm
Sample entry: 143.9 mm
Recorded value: 7.5 mm
